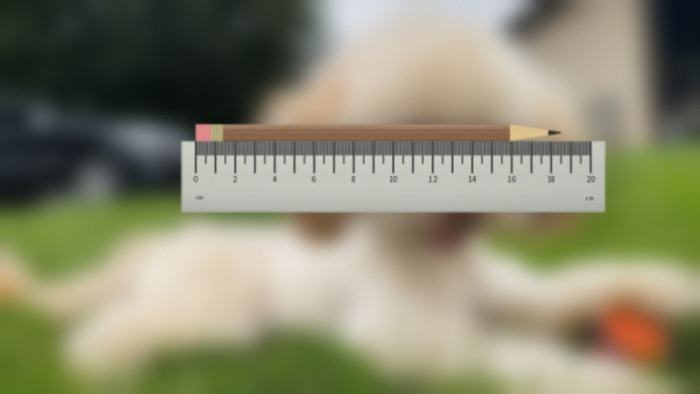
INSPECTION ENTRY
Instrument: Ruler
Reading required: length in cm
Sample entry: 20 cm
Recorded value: 18.5 cm
